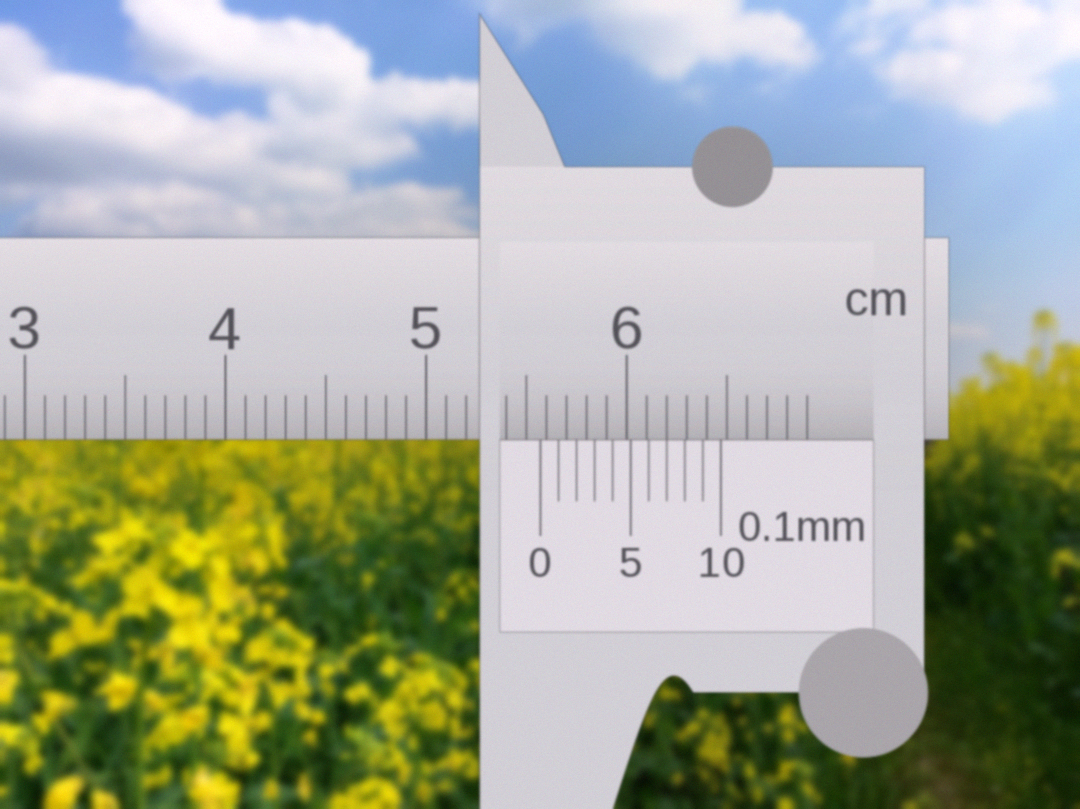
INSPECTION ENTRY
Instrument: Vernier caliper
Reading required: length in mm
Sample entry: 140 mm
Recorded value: 55.7 mm
